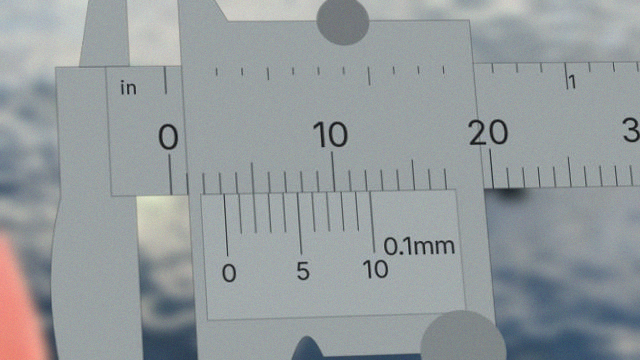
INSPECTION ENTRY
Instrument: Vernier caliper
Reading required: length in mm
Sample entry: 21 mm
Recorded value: 3.2 mm
